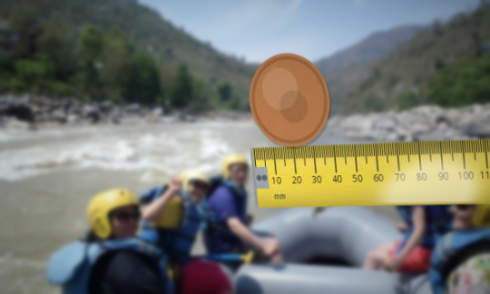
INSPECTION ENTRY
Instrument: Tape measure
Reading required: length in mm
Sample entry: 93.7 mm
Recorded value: 40 mm
